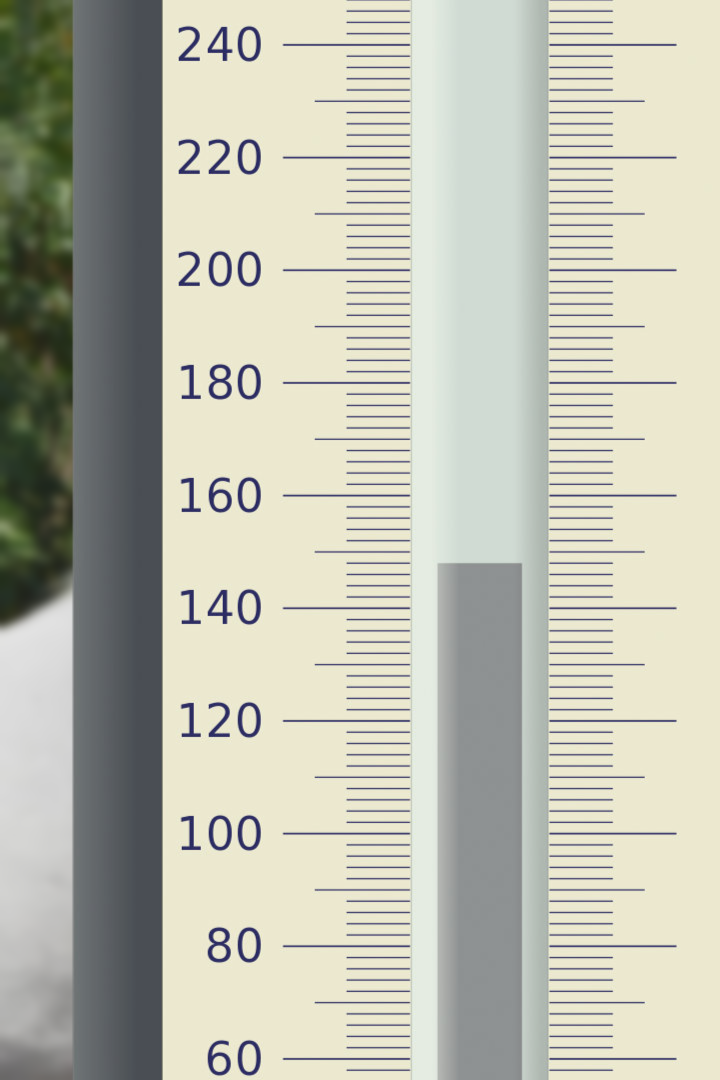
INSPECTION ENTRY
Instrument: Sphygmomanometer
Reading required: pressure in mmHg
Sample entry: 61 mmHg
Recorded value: 148 mmHg
